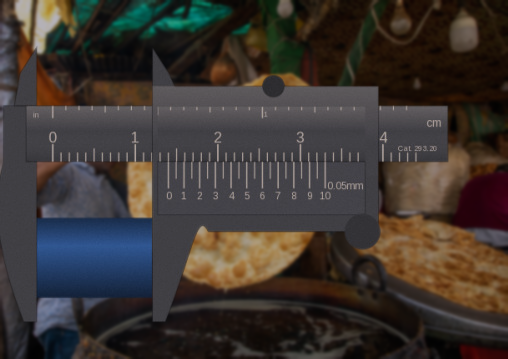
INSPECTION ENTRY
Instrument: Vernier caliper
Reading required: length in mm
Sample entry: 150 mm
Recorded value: 14.0 mm
